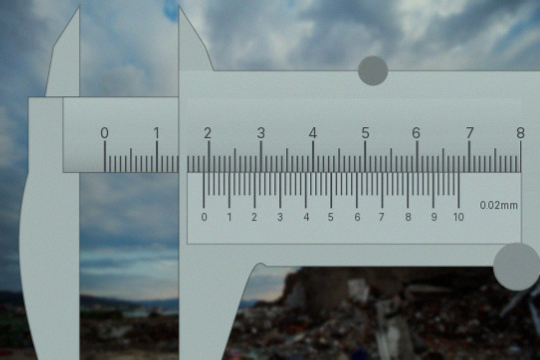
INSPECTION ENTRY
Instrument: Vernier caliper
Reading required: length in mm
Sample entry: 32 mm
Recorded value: 19.0 mm
